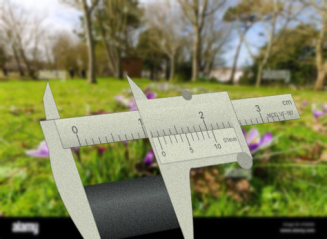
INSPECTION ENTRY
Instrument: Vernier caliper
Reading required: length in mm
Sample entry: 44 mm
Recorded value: 11.8 mm
